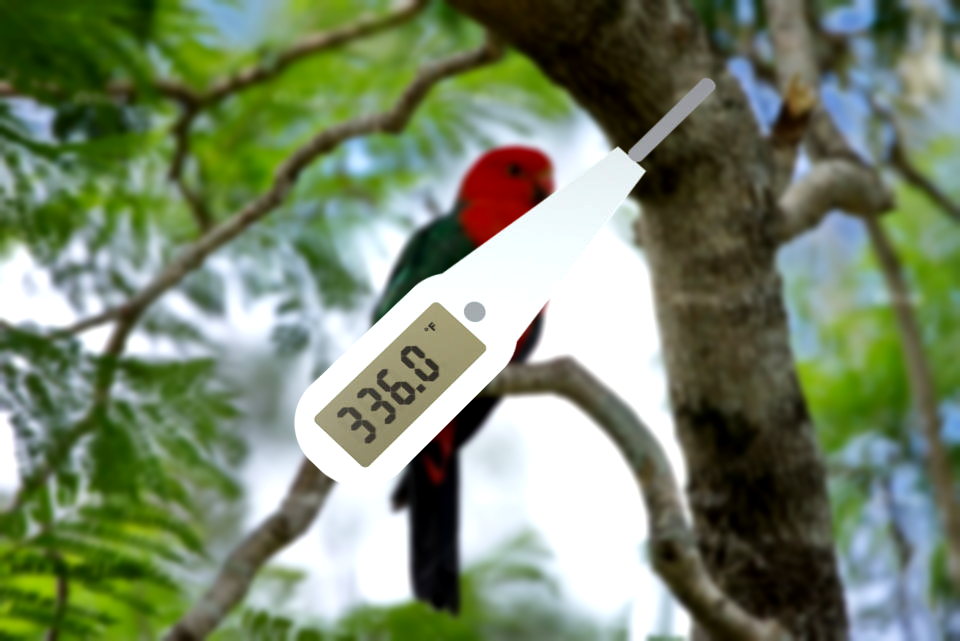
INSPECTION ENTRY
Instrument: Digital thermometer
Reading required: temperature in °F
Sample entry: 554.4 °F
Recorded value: 336.0 °F
